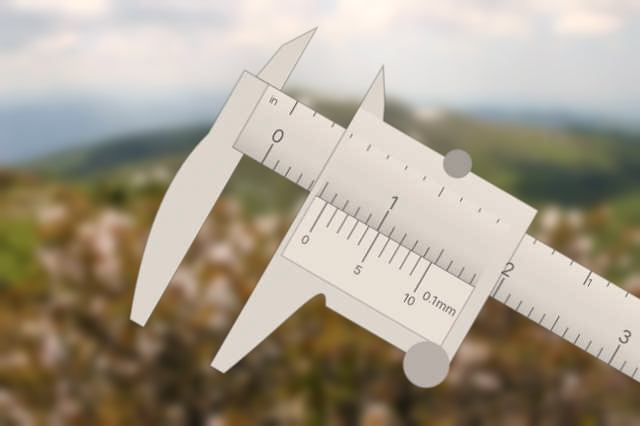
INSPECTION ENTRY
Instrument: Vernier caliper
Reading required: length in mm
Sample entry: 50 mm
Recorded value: 5.7 mm
